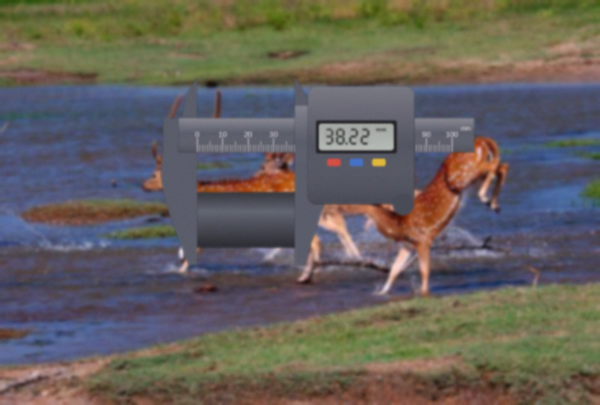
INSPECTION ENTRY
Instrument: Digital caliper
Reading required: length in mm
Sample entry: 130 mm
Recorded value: 38.22 mm
